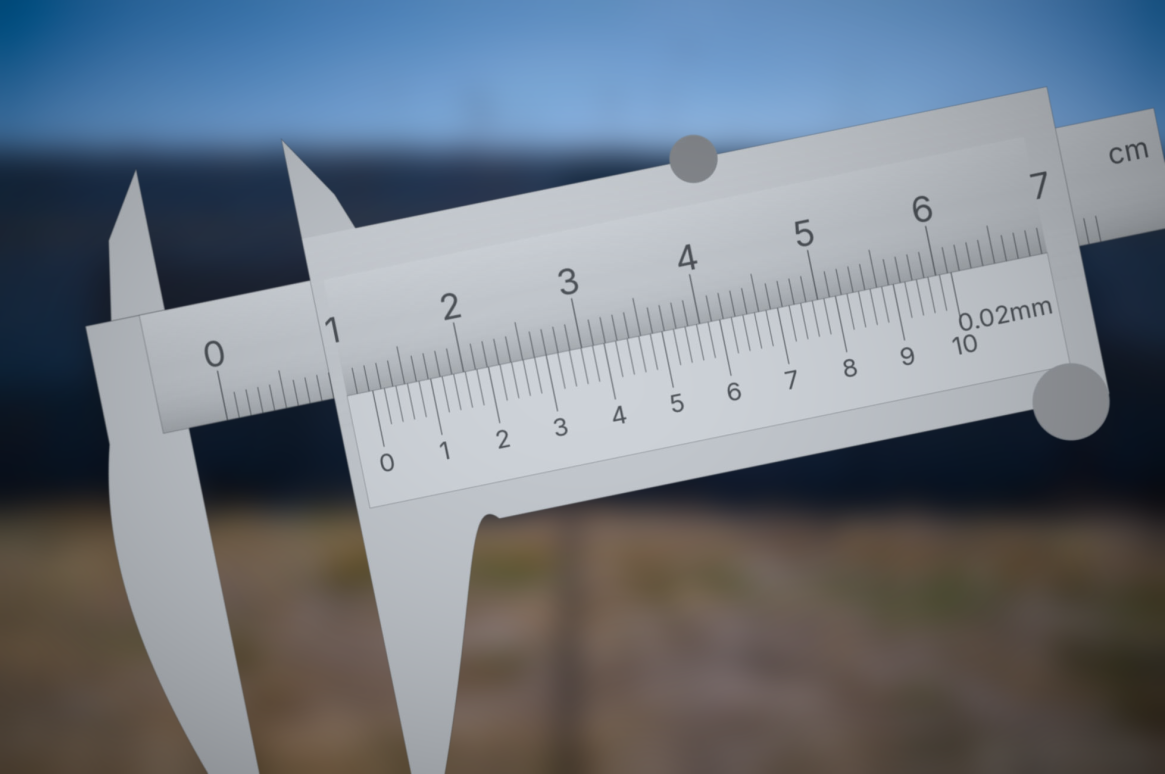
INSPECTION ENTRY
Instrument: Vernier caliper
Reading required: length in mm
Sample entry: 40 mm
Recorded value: 12.3 mm
